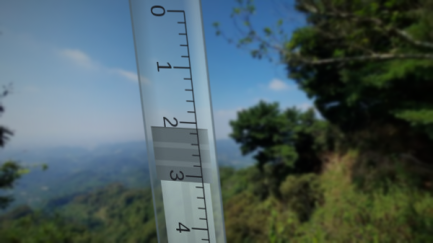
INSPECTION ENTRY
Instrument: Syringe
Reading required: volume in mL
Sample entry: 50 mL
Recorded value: 2.1 mL
